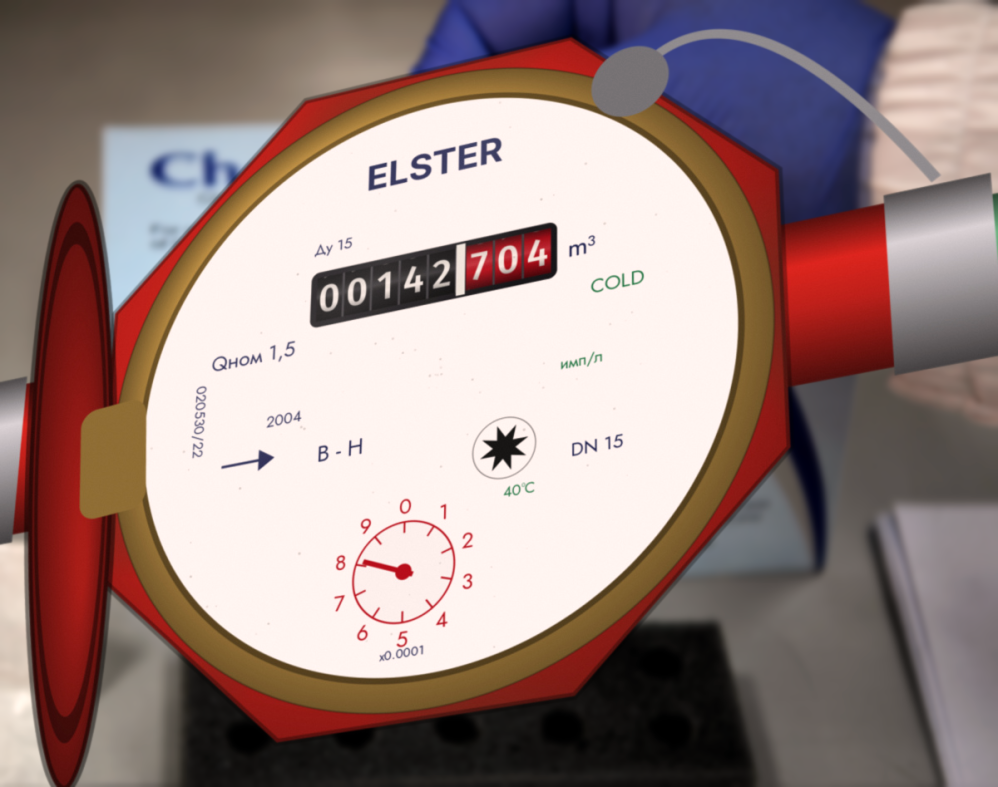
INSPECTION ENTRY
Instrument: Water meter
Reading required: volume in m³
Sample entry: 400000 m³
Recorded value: 142.7048 m³
